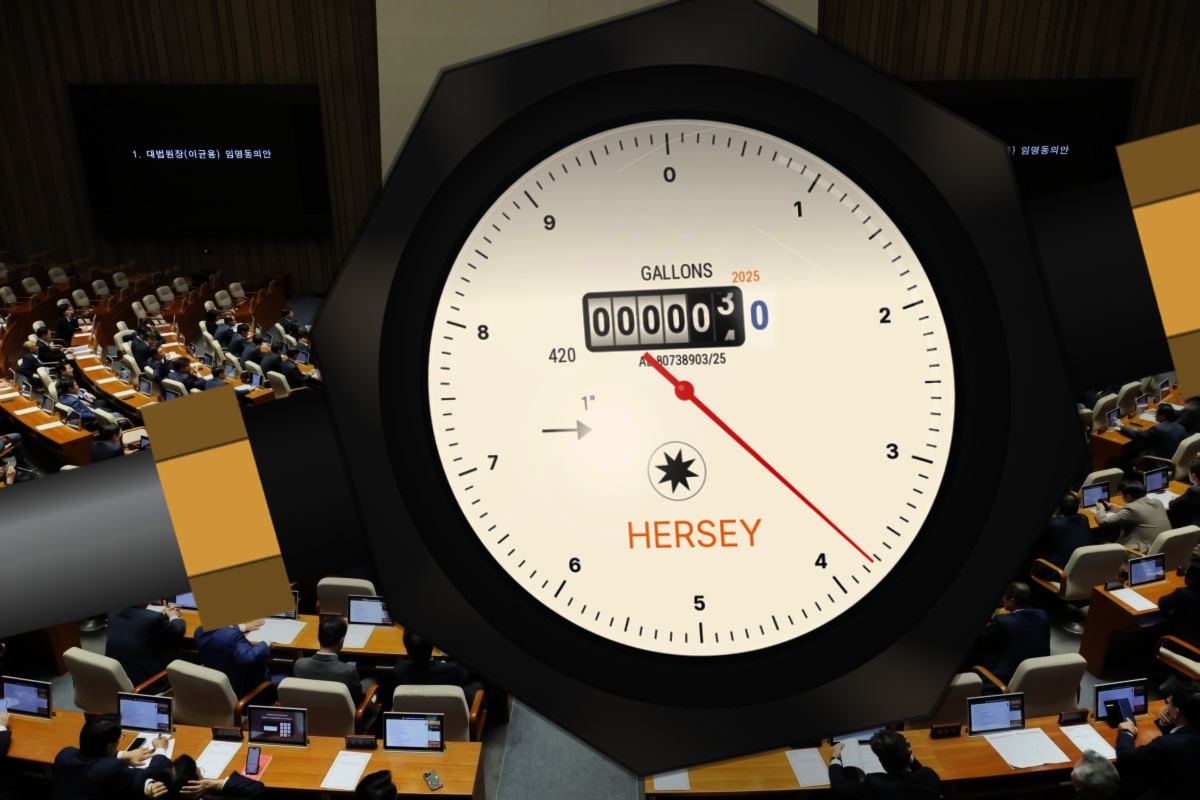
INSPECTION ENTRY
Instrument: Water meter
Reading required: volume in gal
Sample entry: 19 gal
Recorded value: 33.7 gal
